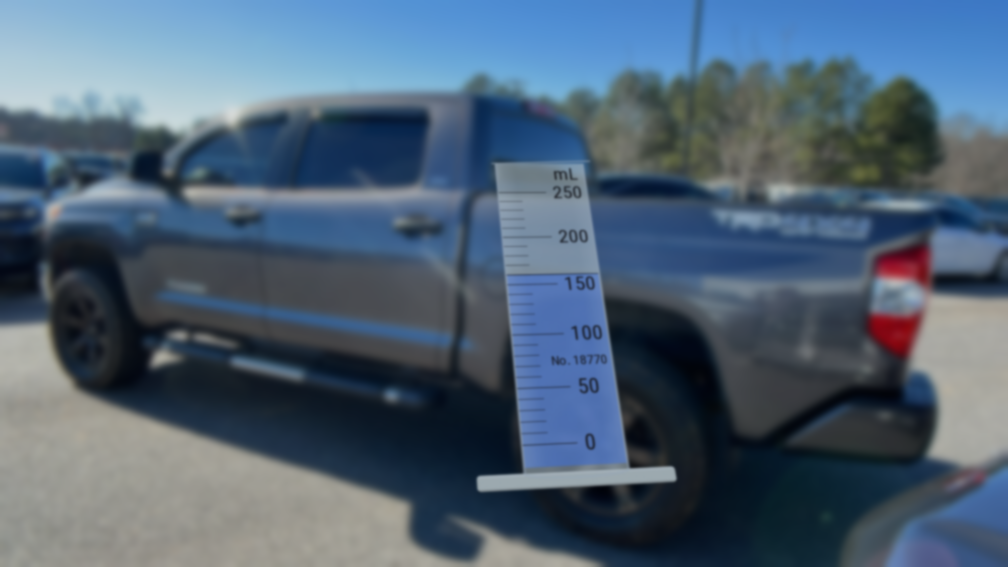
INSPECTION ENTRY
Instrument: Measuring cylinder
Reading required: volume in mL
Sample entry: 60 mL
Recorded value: 160 mL
